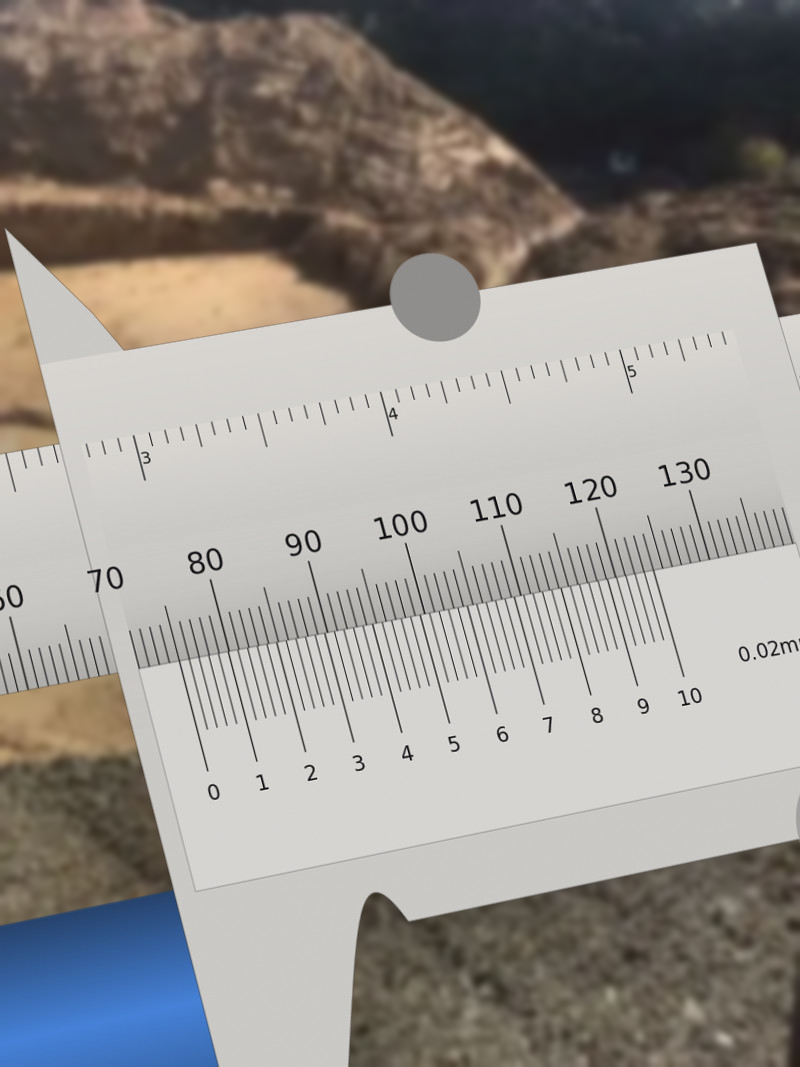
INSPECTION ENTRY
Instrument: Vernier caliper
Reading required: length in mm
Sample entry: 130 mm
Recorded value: 75.0 mm
